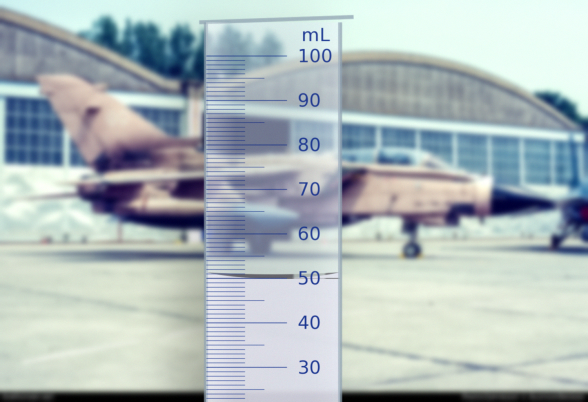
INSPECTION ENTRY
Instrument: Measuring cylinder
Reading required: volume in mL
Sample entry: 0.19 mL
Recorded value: 50 mL
